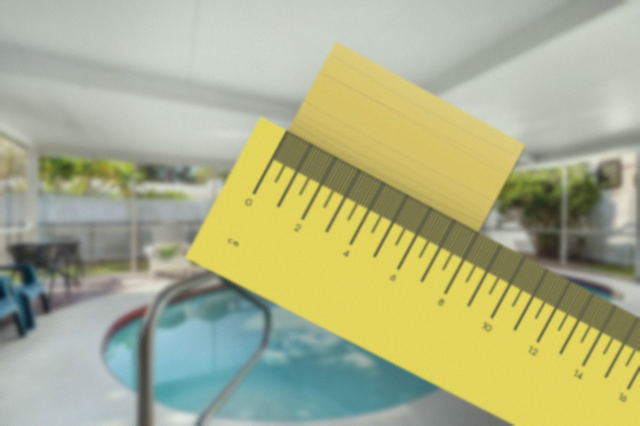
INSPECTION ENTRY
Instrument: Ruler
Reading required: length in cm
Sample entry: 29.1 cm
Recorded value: 8 cm
